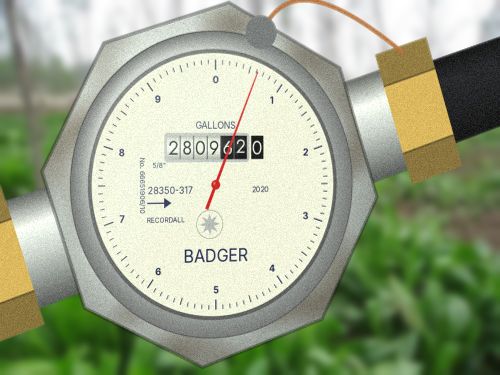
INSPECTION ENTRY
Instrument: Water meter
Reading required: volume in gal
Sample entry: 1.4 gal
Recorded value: 2809620.6 gal
